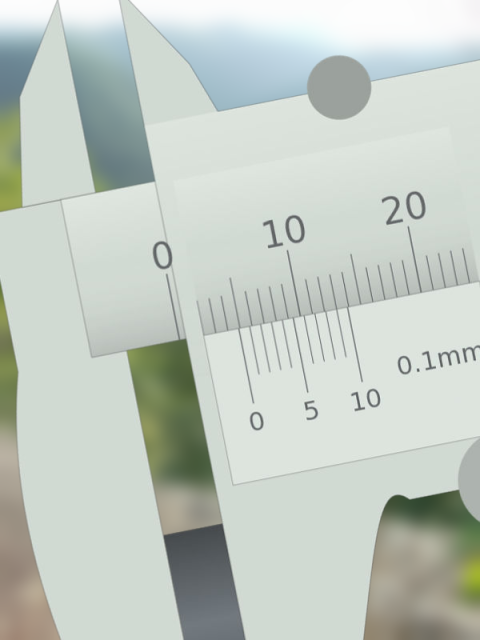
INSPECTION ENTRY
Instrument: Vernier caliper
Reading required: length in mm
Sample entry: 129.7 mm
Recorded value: 4.9 mm
